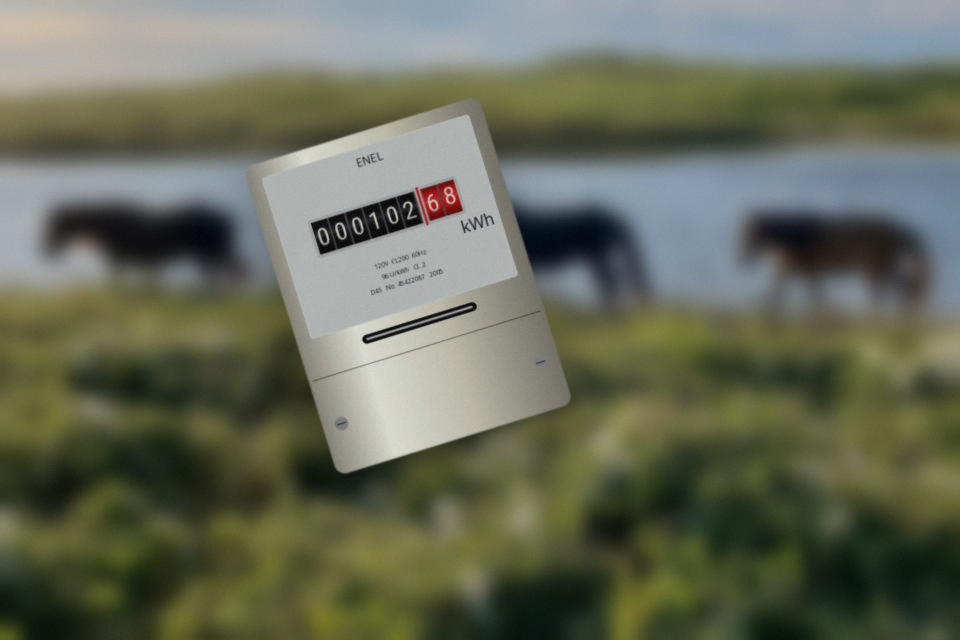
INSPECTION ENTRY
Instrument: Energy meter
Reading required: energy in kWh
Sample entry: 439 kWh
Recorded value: 102.68 kWh
